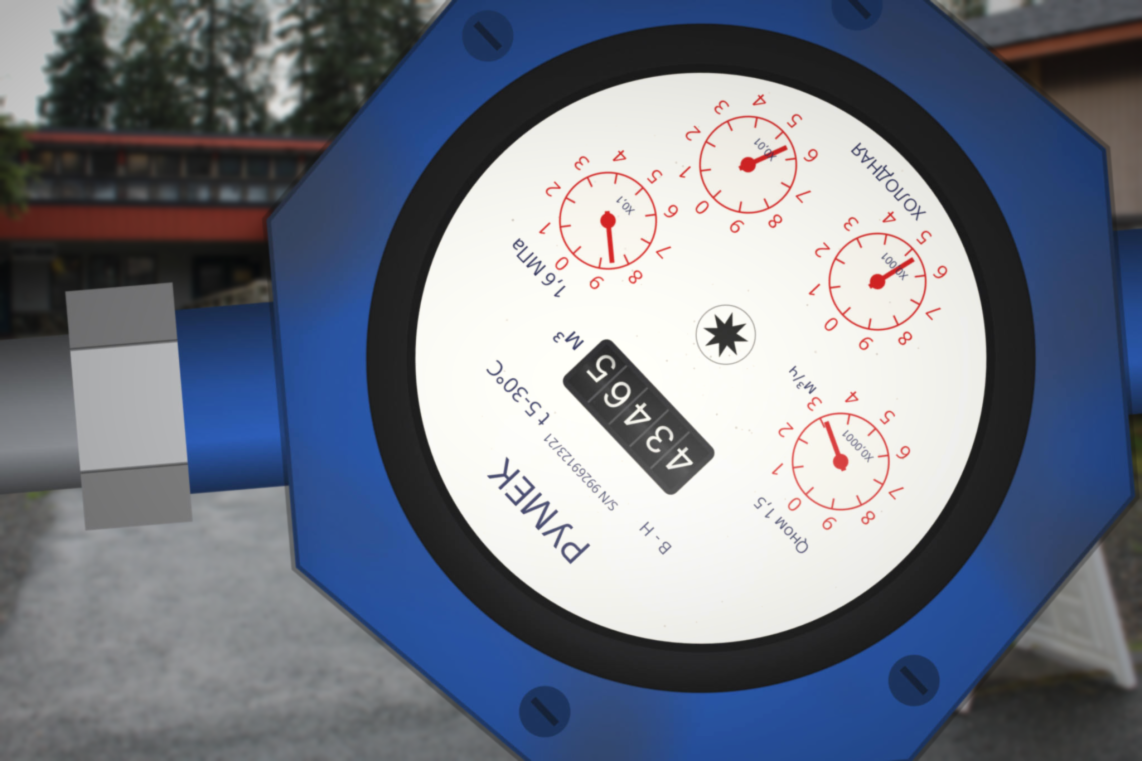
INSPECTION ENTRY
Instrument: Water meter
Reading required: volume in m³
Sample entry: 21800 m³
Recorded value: 43464.8553 m³
